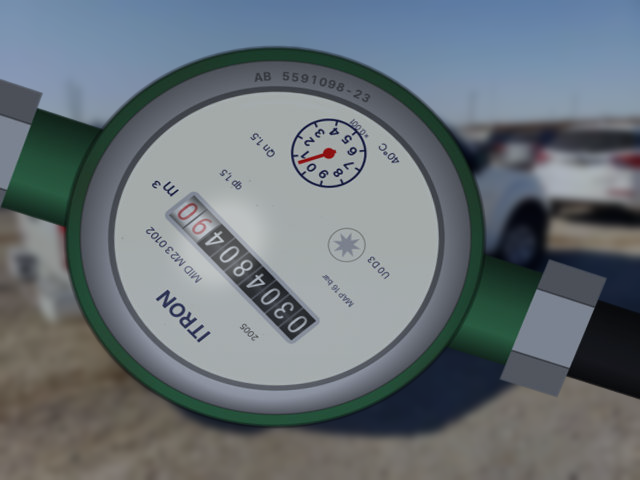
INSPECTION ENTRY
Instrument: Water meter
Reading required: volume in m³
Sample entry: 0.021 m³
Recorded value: 304804.900 m³
